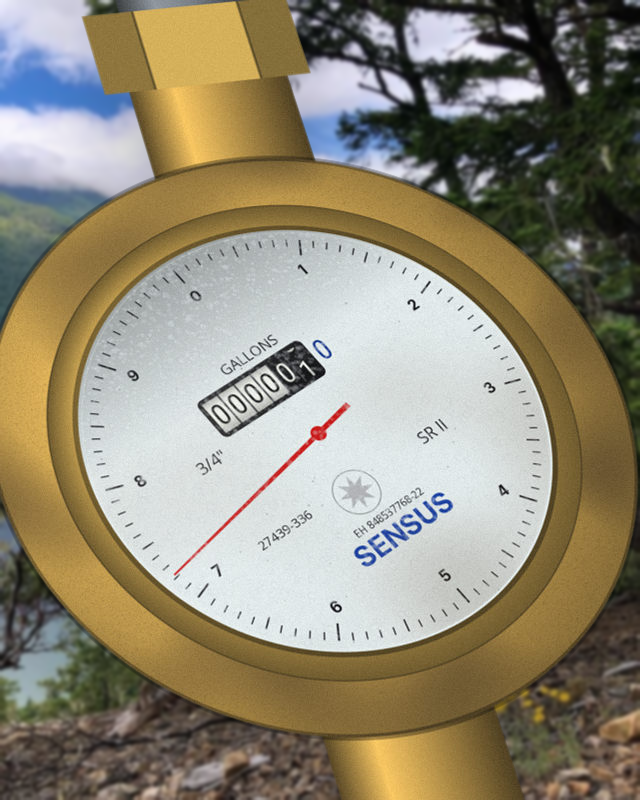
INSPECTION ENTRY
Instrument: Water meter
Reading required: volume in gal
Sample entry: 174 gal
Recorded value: 7.2 gal
